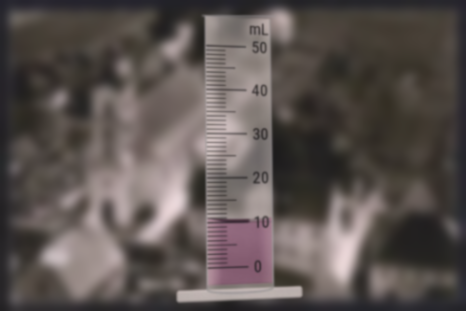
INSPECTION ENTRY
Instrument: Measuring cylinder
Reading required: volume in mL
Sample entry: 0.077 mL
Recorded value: 10 mL
